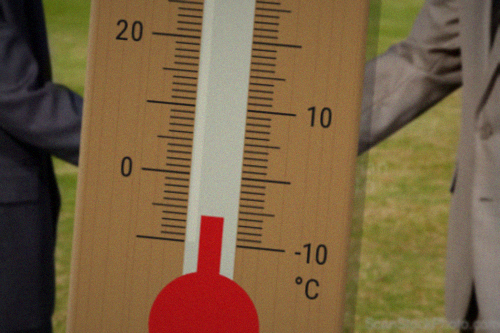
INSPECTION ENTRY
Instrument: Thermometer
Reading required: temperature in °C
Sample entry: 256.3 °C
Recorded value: -6 °C
